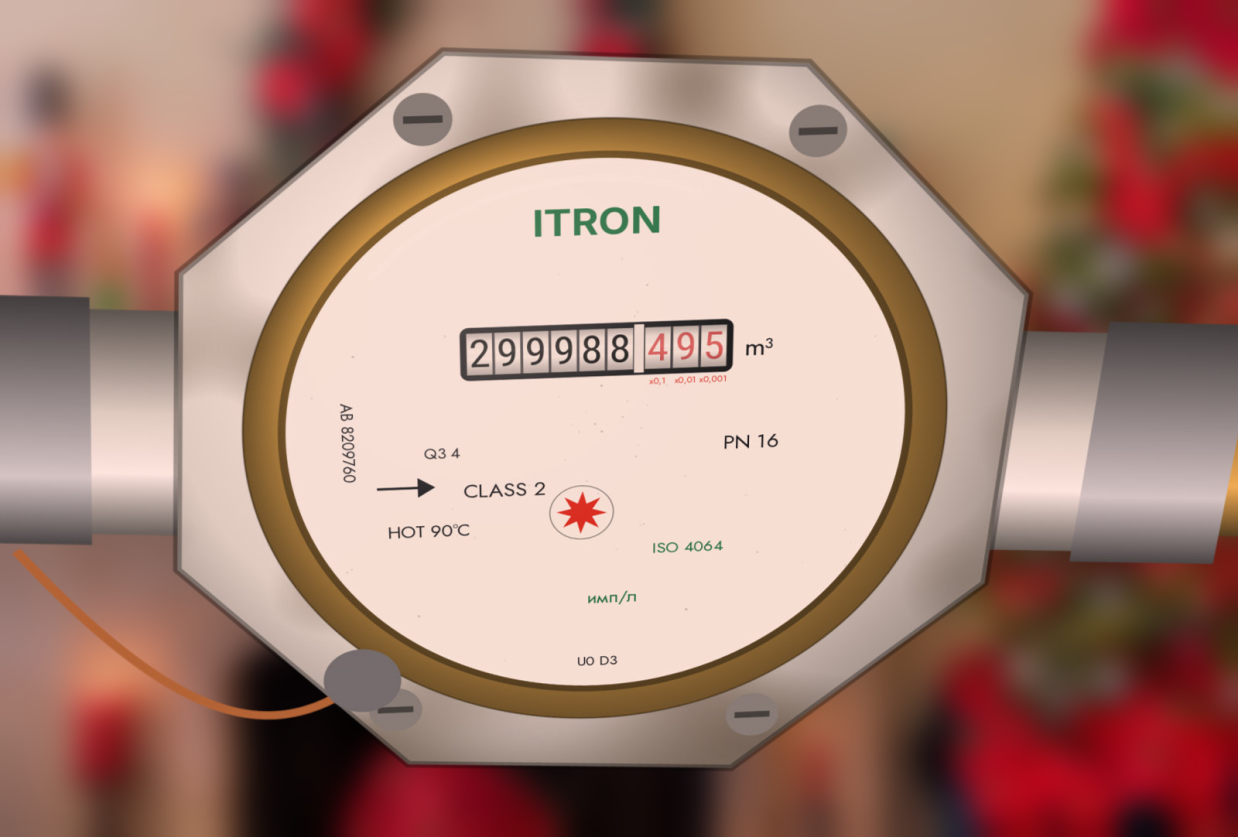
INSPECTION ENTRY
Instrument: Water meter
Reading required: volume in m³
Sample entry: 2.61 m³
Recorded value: 299988.495 m³
